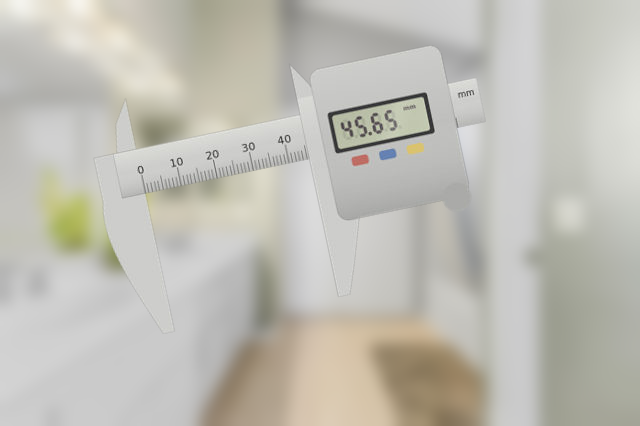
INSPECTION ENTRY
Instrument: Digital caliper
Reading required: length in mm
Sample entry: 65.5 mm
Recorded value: 45.65 mm
